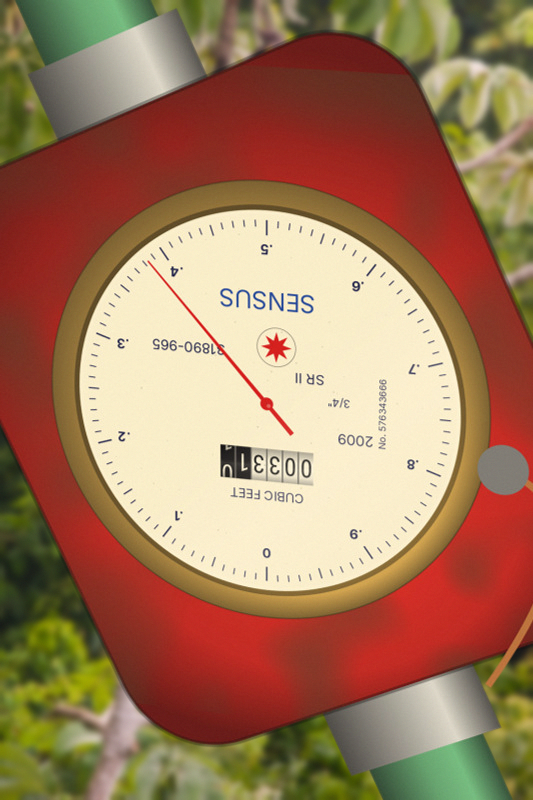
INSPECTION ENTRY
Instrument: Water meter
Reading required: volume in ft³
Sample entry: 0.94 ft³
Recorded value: 3310.38 ft³
